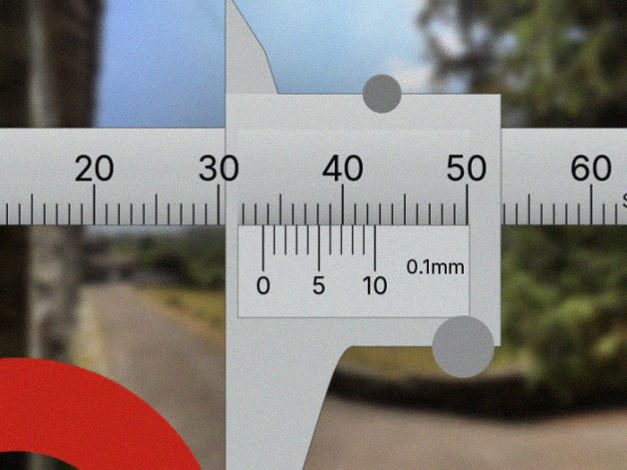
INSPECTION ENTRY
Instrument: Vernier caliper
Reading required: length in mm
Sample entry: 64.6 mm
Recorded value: 33.6 mm
